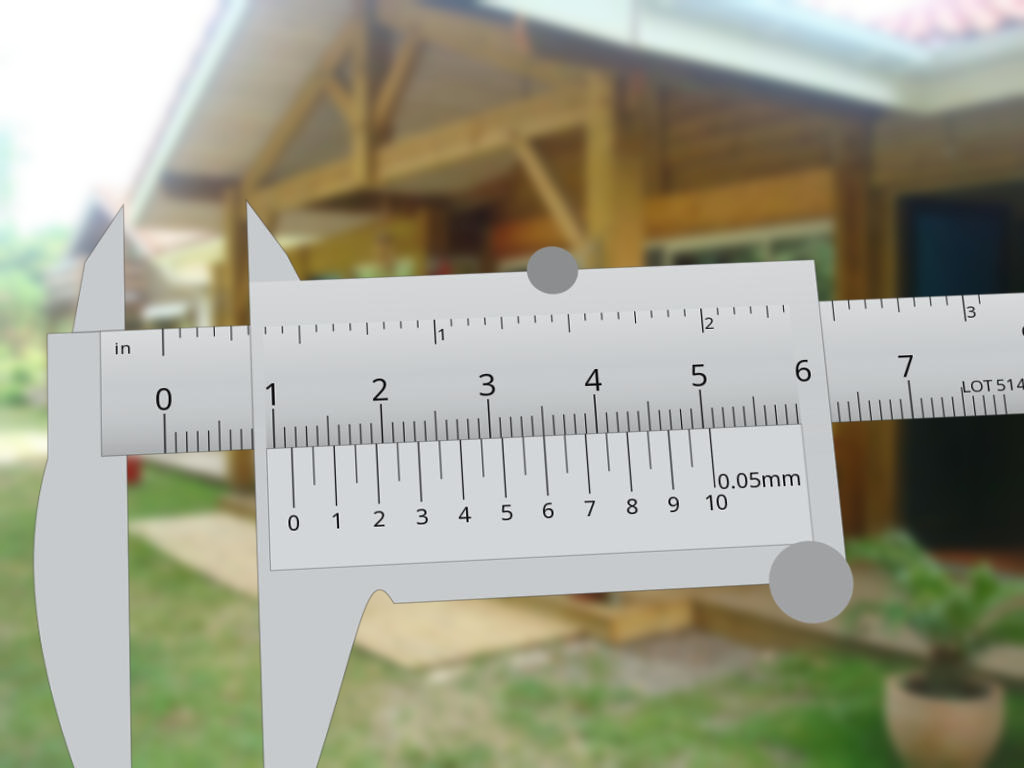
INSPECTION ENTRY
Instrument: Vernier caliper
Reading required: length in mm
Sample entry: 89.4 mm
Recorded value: 11.6 mm
